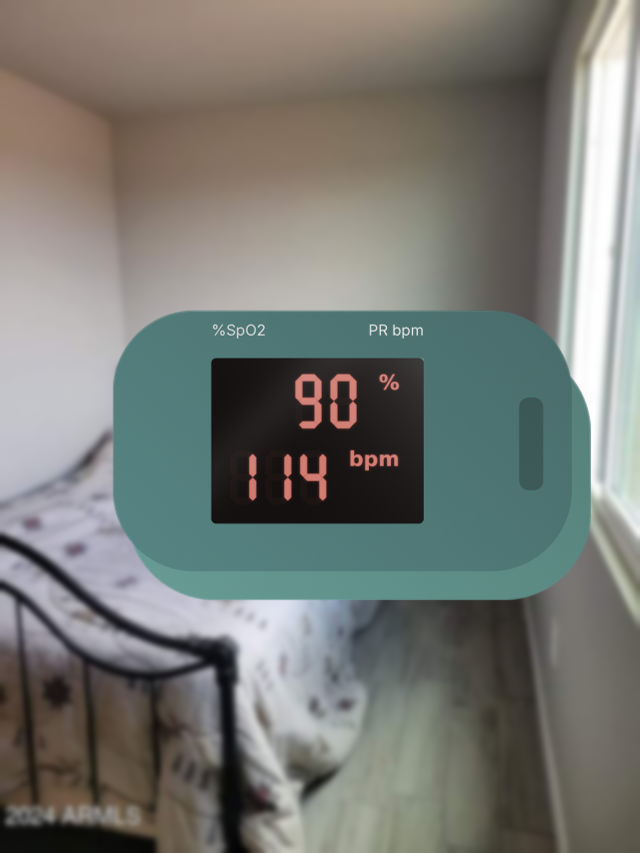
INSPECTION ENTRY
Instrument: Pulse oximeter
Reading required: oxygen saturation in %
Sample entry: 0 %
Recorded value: 90 %
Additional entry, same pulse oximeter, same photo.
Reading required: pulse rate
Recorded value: 114 bpm
